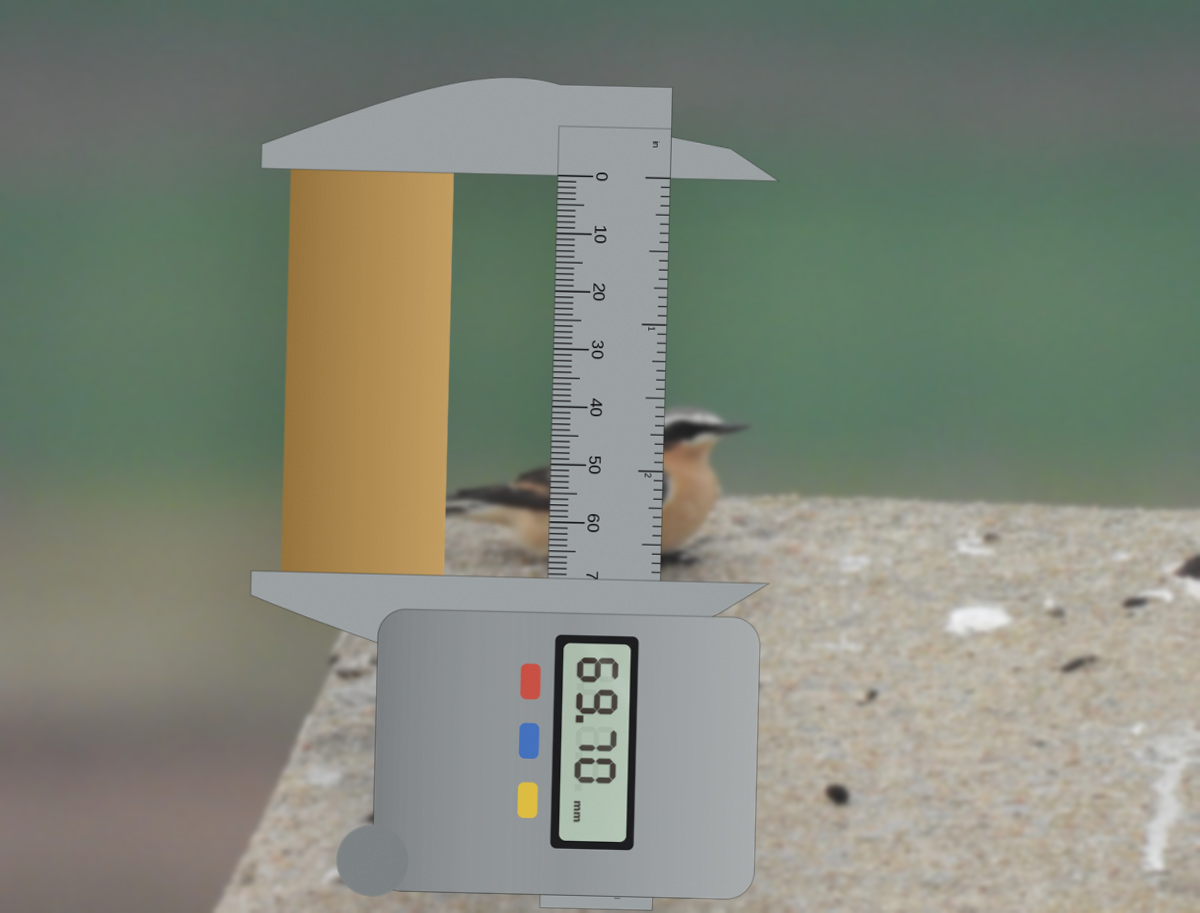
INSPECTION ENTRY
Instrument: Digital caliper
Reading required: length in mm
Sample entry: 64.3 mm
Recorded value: 69.70 mm
